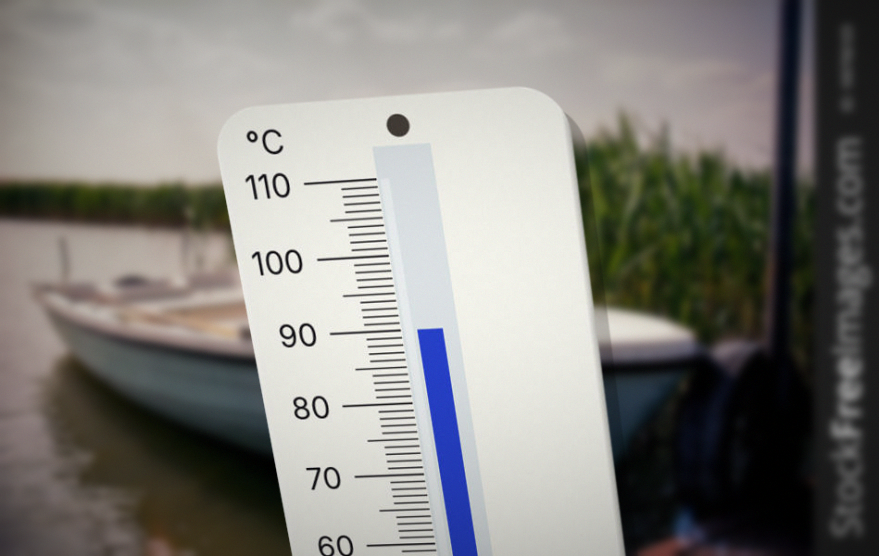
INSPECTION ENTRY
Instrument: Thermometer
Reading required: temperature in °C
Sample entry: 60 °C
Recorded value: 90 °C
